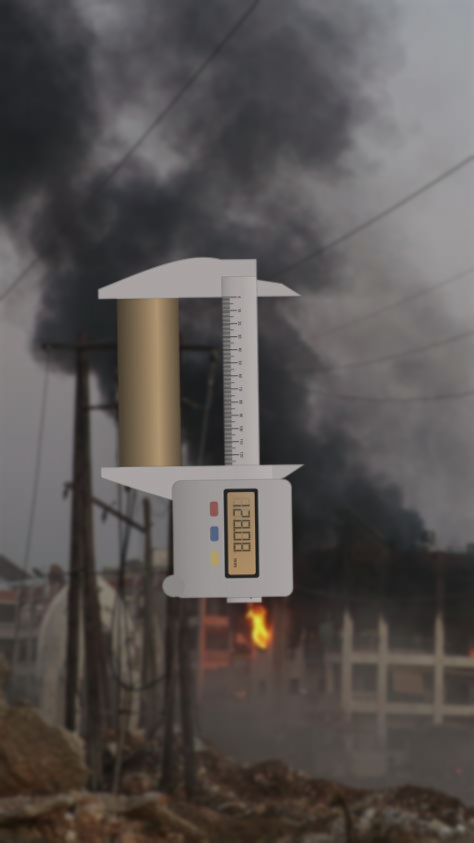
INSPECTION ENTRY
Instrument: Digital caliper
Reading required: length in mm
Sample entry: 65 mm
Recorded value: 128.08 mm
